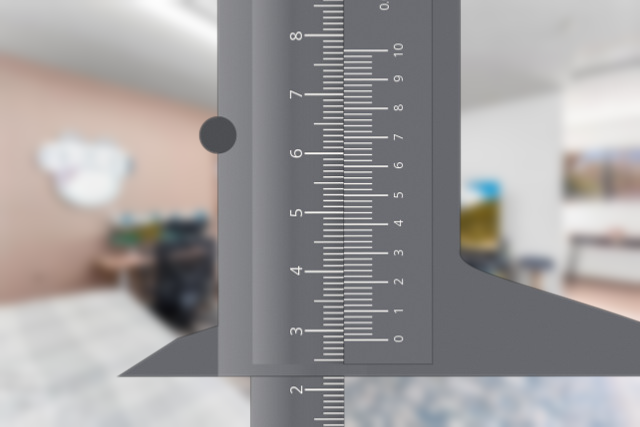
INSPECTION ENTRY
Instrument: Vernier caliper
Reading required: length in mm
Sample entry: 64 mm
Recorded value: 28.4 mm
